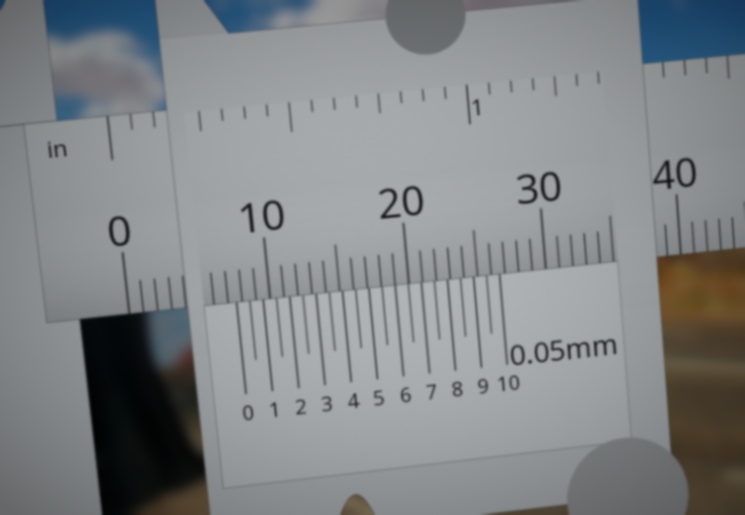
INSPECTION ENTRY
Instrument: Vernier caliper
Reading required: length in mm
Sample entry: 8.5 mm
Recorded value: 7.6 mm
